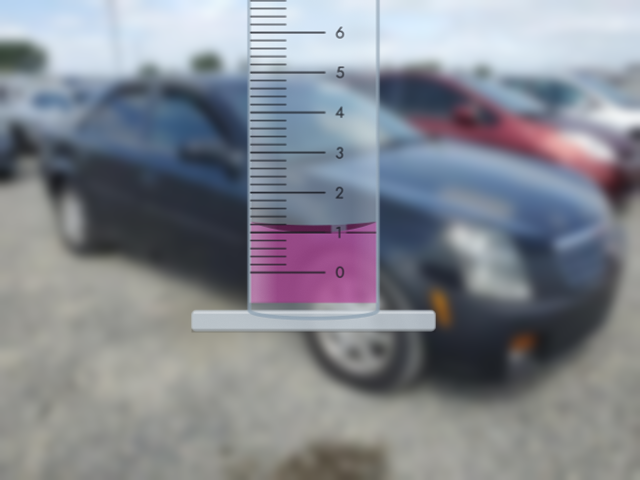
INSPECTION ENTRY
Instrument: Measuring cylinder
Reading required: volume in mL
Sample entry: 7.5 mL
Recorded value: 1 mL
